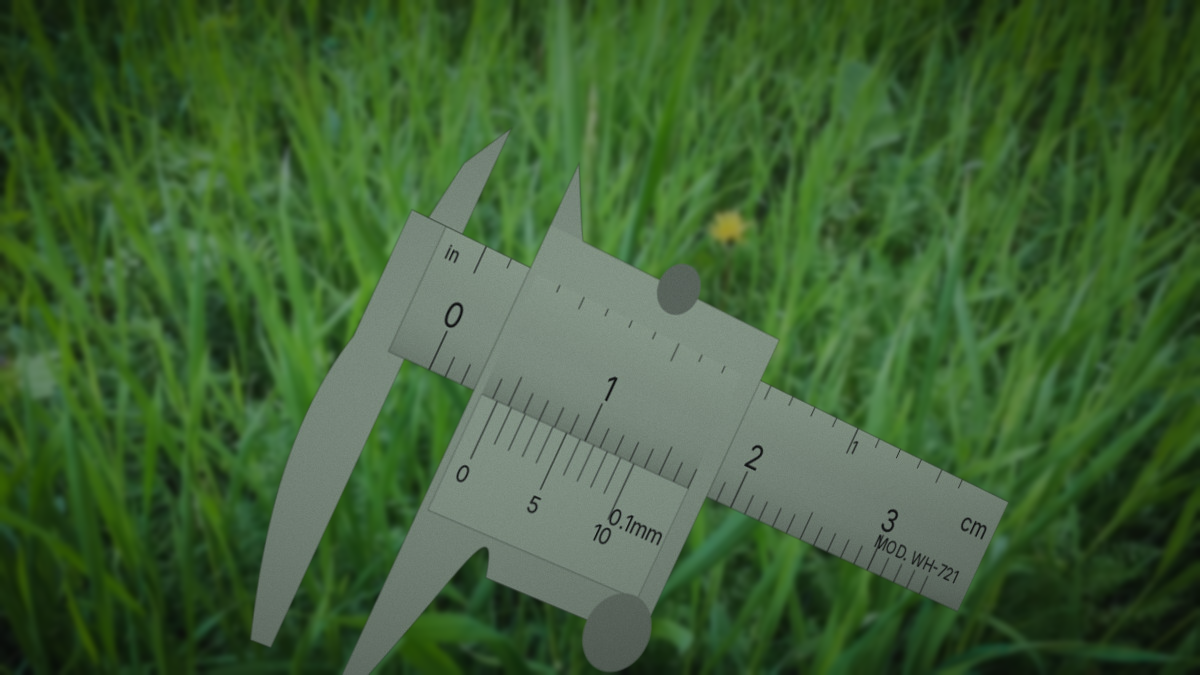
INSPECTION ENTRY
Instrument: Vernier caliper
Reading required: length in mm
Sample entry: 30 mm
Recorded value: 4.3 mm
